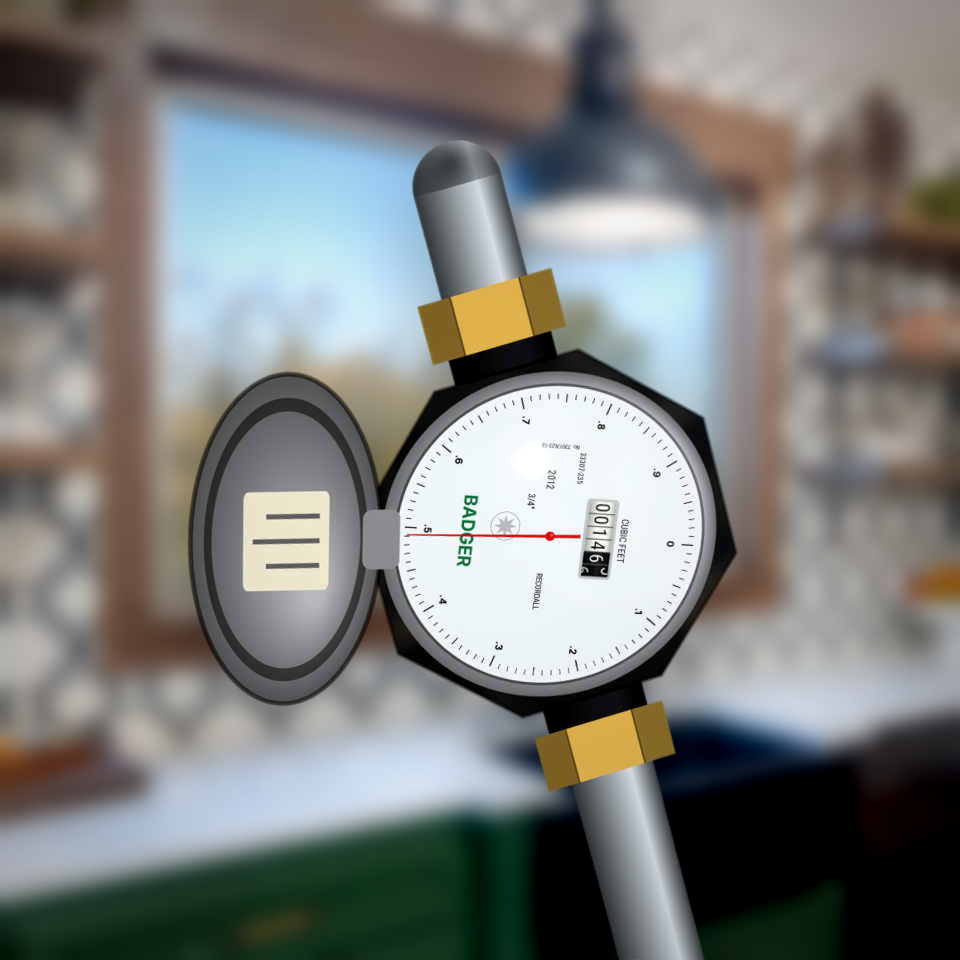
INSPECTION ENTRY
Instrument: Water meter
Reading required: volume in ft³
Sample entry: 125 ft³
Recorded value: 1465.49 ft³
